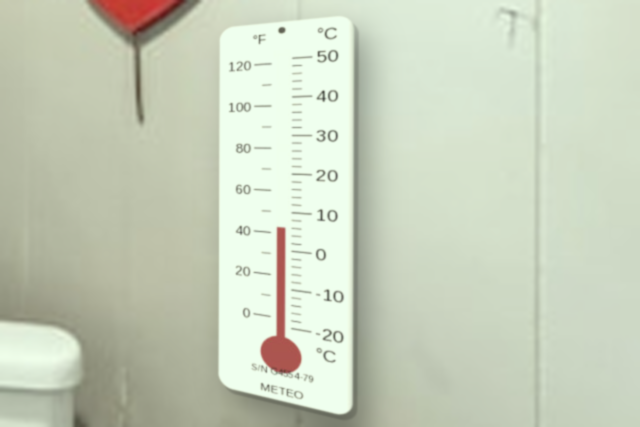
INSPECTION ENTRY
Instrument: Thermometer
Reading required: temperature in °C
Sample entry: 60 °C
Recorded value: 6 °C
